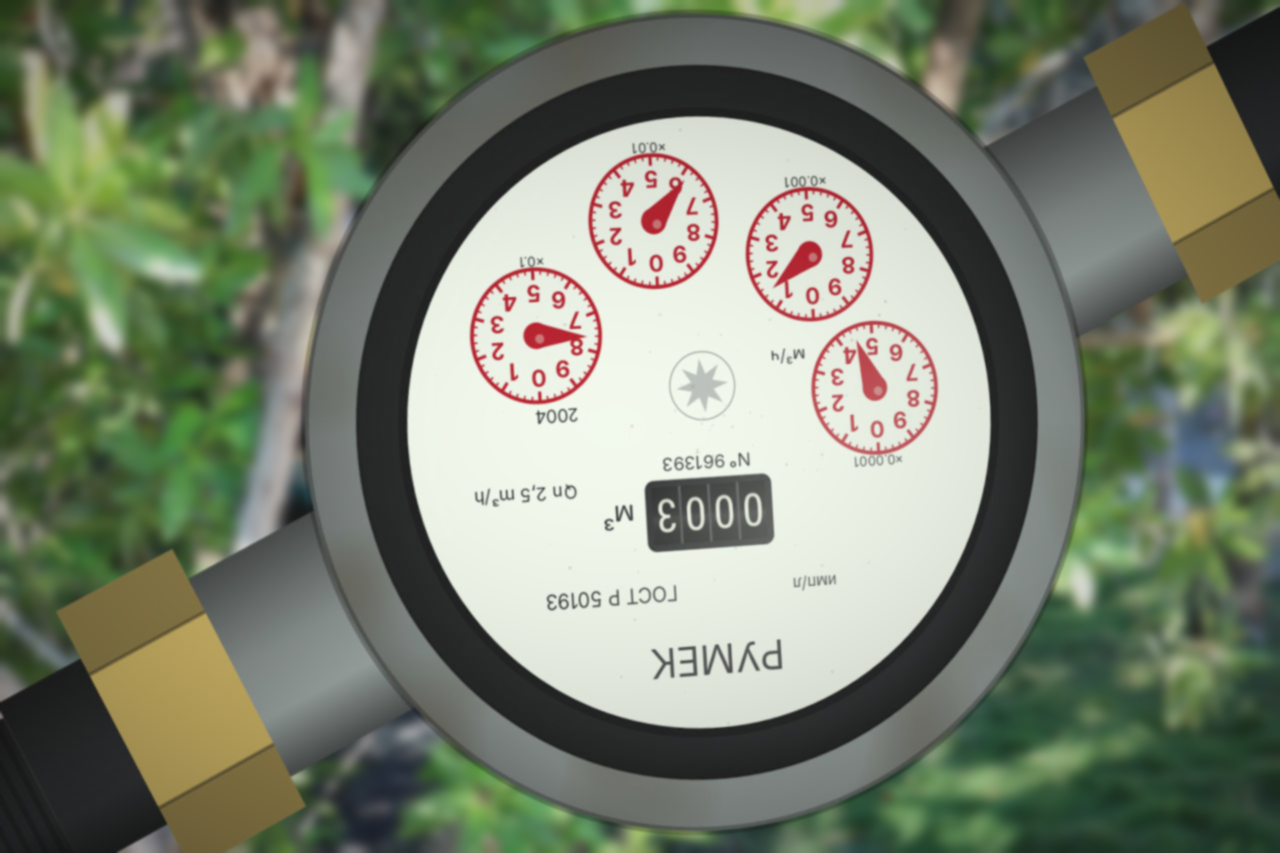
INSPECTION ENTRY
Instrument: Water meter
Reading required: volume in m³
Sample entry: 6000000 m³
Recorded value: 3.7614 m³
